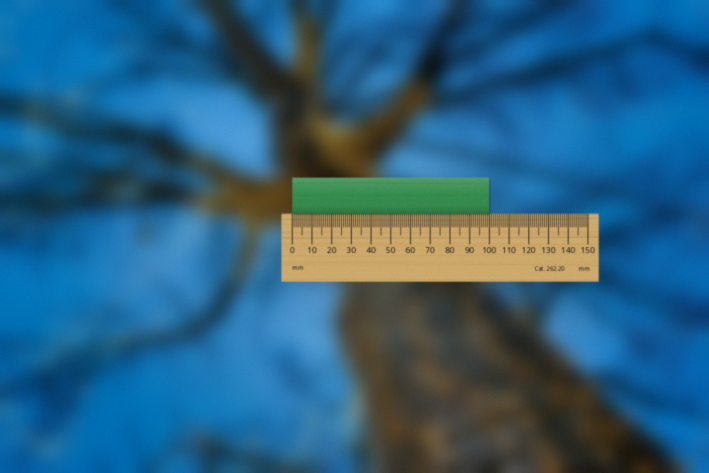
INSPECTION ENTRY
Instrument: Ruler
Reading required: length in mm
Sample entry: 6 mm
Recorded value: 100 mm
